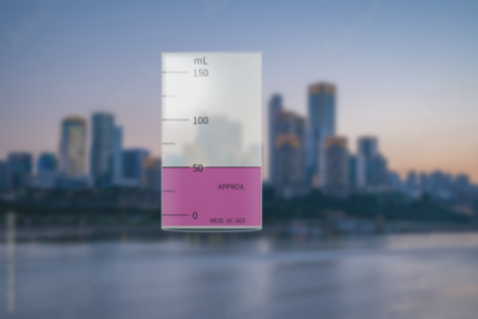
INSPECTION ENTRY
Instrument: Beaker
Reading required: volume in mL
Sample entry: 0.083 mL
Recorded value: 50 mL
